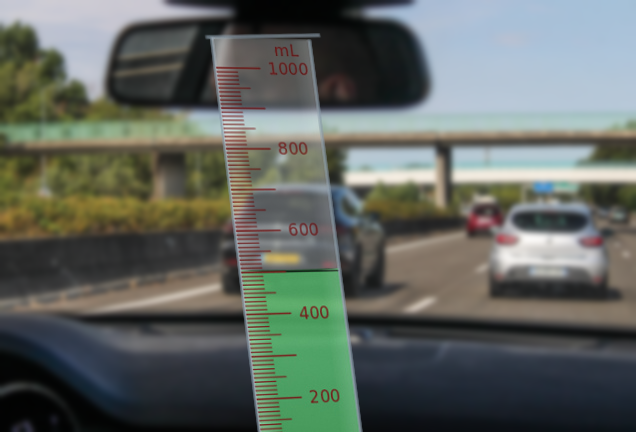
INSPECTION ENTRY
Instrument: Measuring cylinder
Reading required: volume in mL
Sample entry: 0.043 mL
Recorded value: 500 mL
